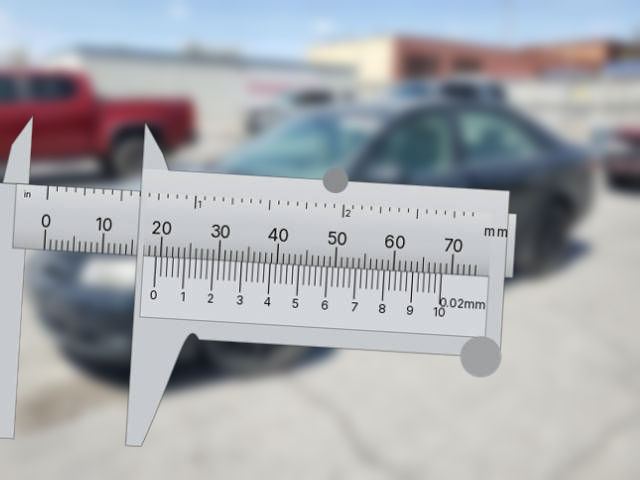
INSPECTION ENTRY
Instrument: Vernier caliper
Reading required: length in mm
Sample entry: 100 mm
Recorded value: 19.2 mm
